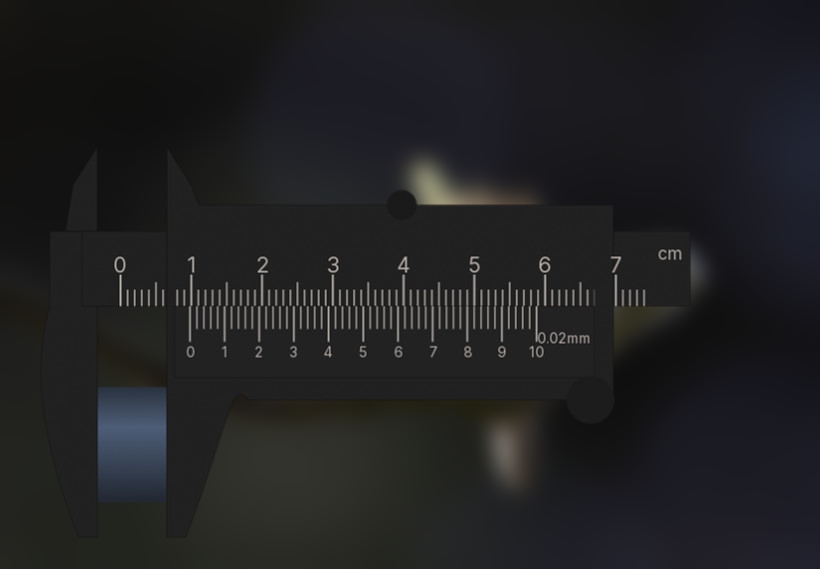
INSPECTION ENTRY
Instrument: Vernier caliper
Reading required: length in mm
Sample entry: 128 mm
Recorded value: 9.8 mm
